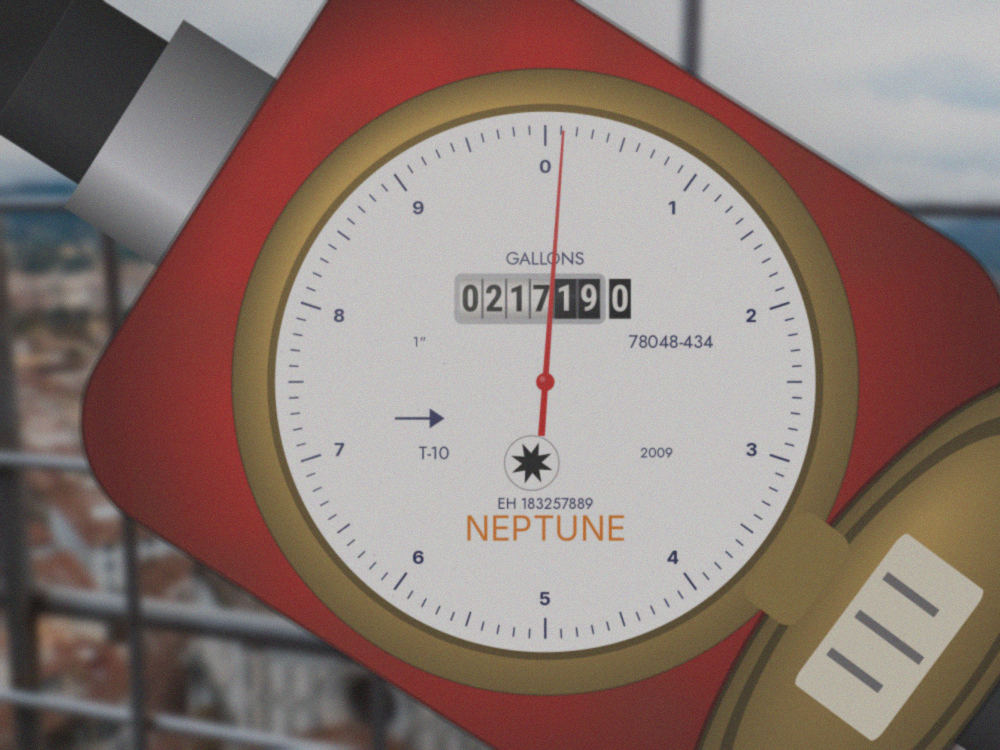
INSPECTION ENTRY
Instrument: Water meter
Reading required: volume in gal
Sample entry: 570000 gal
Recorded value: 217190.1 gal
